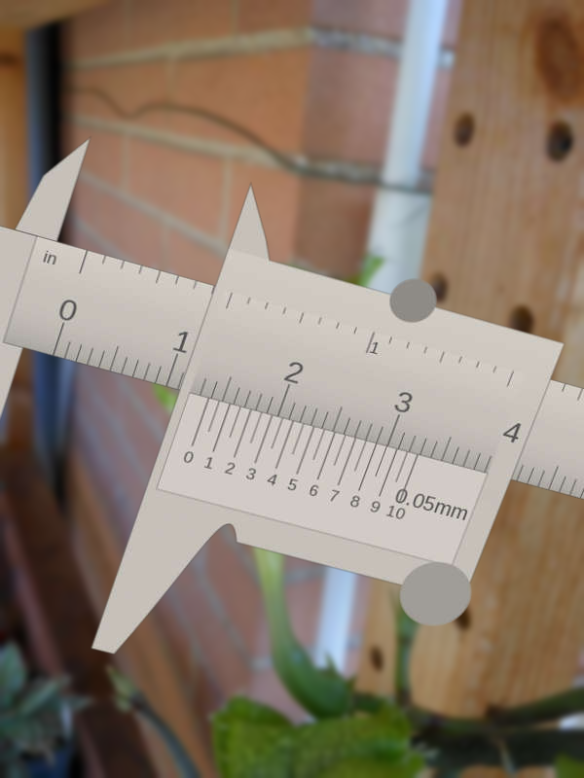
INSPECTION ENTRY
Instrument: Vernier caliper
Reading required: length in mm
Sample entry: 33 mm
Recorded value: 13.8 mm
